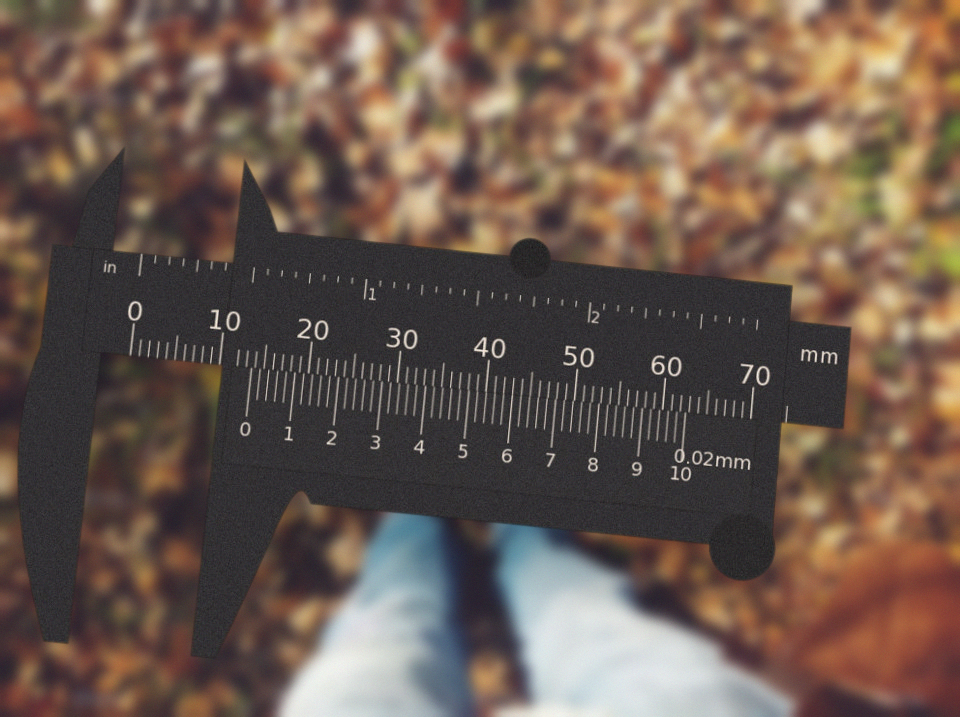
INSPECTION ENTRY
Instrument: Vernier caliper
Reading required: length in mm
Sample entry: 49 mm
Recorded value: 13.6 mm
